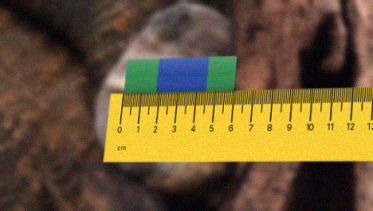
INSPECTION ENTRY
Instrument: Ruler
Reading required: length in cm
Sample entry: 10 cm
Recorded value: 6 cm
